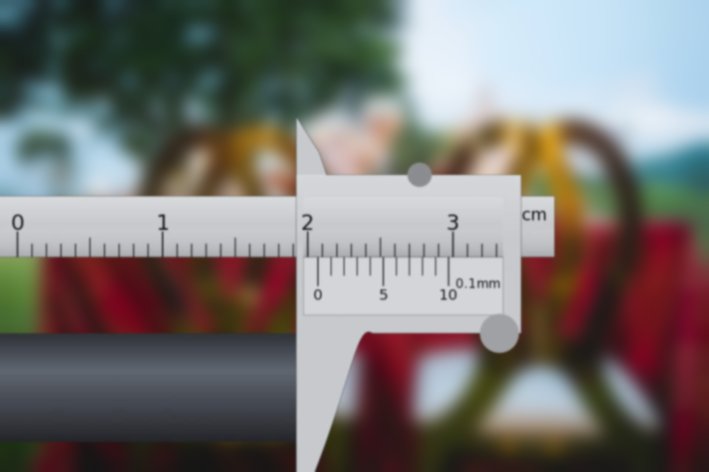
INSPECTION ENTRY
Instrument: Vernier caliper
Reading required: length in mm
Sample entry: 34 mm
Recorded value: 20.7 mm
